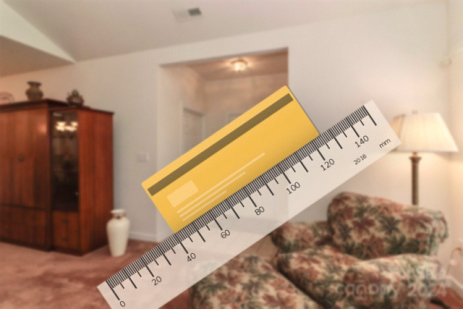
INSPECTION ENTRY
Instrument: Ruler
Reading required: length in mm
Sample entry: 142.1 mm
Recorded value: 85 mm
